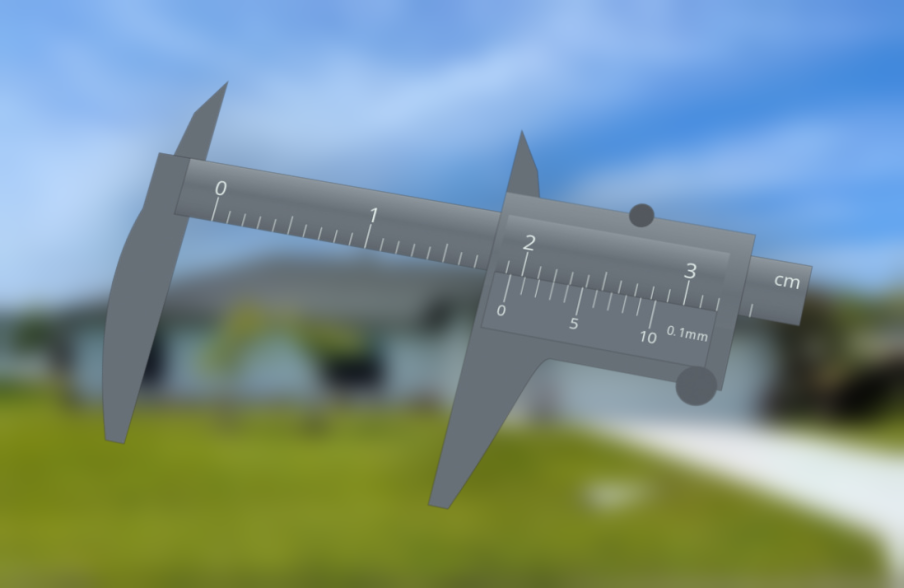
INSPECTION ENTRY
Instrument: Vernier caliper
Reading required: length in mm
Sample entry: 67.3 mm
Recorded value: 19.3 mm
